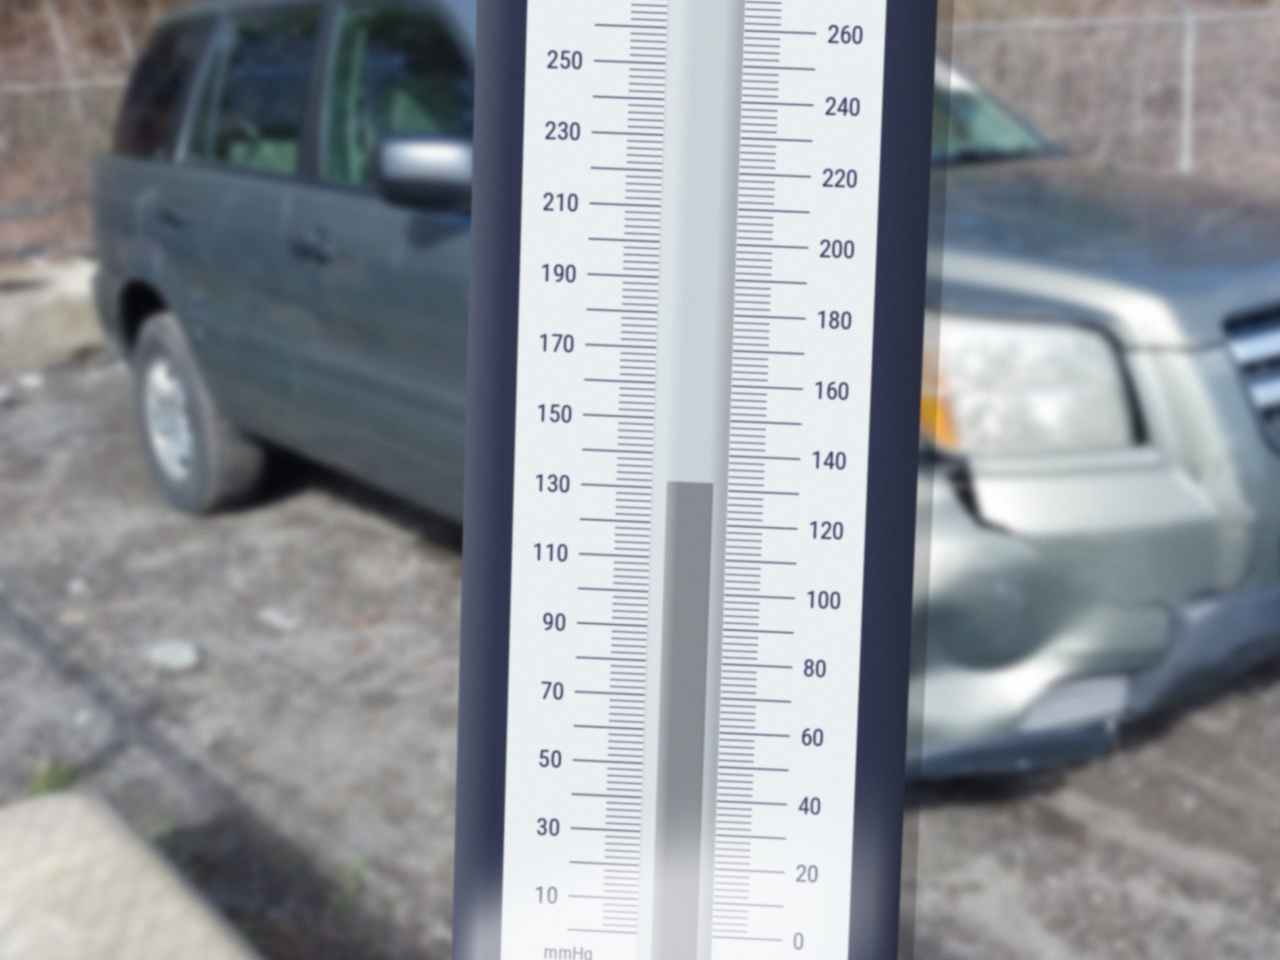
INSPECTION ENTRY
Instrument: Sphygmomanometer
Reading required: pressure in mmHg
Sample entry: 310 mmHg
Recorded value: 132 mmHg
